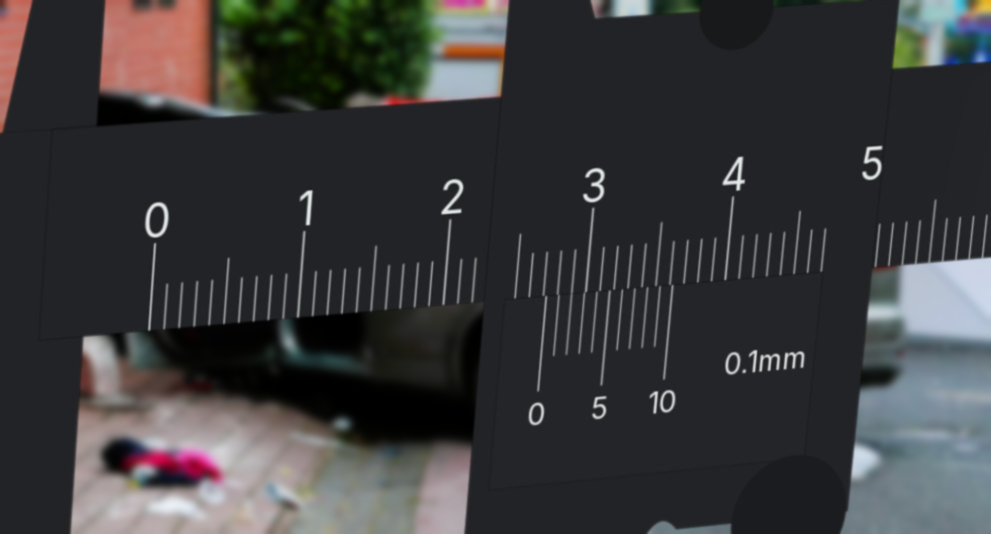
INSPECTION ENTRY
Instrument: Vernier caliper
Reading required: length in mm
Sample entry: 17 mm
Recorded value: 27.2 mm
